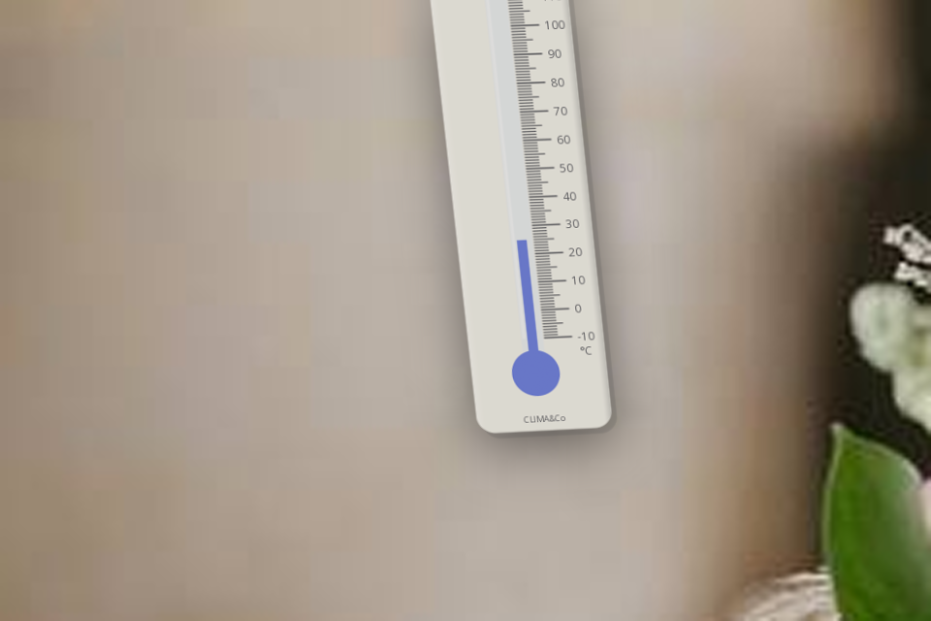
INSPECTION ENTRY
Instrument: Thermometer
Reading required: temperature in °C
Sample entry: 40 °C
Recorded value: 25 °C
